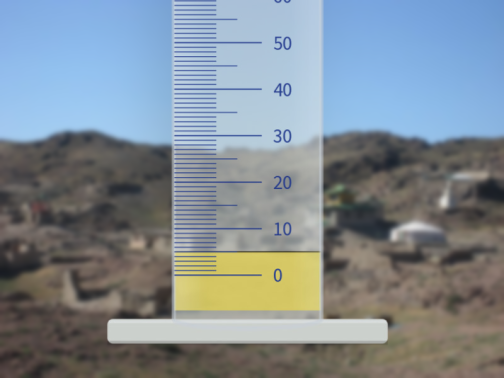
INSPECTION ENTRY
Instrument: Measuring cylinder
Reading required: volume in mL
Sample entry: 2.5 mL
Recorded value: 5 mL
